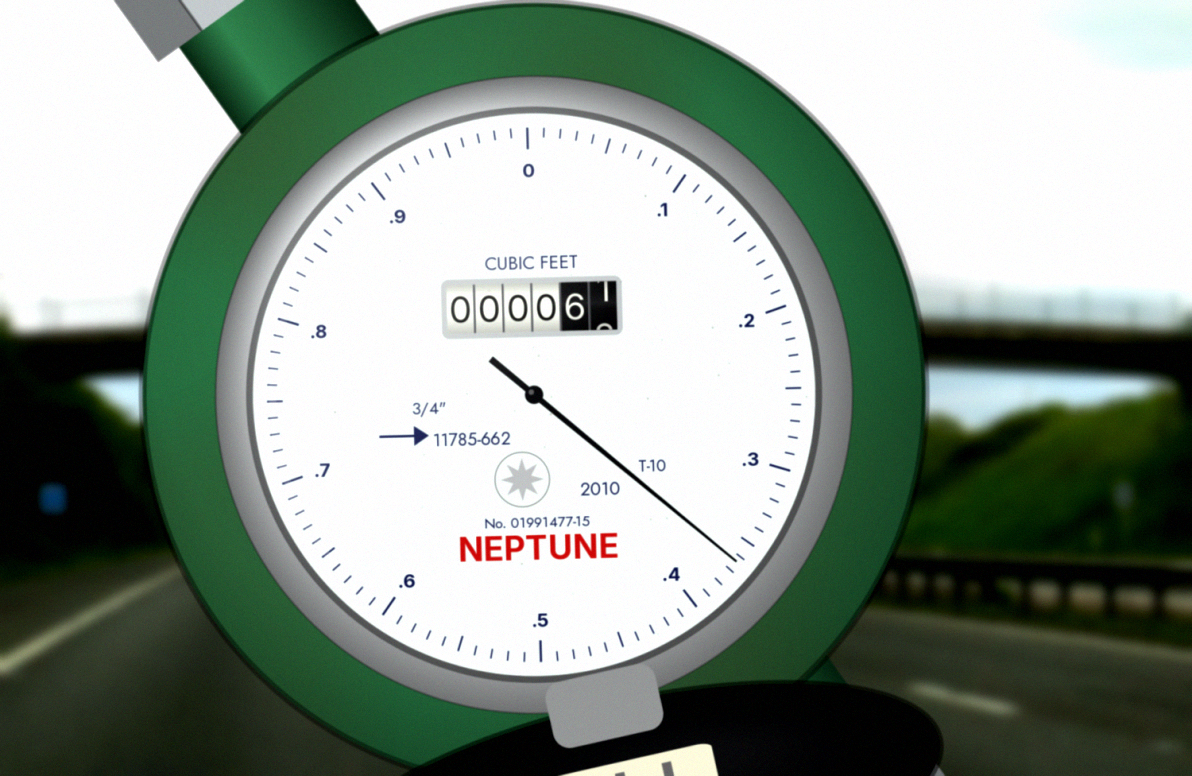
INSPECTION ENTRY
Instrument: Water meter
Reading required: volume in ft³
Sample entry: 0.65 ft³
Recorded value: 61.36 ft³
